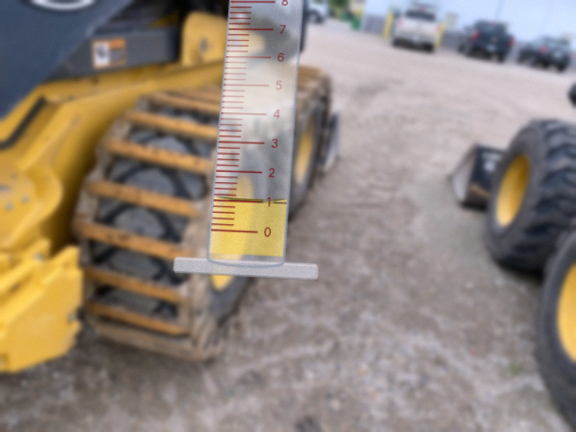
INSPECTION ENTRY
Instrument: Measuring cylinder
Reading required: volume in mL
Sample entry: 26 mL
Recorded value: 1 mL
